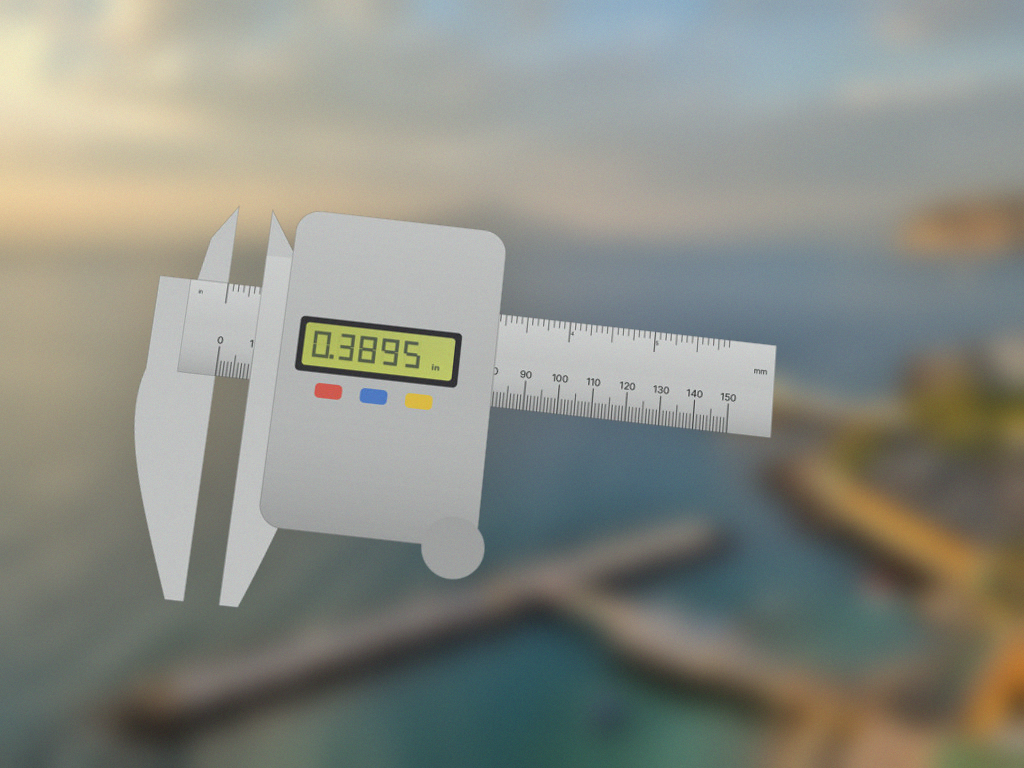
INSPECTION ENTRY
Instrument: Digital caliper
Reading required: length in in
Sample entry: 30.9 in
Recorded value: 0.3895 in
